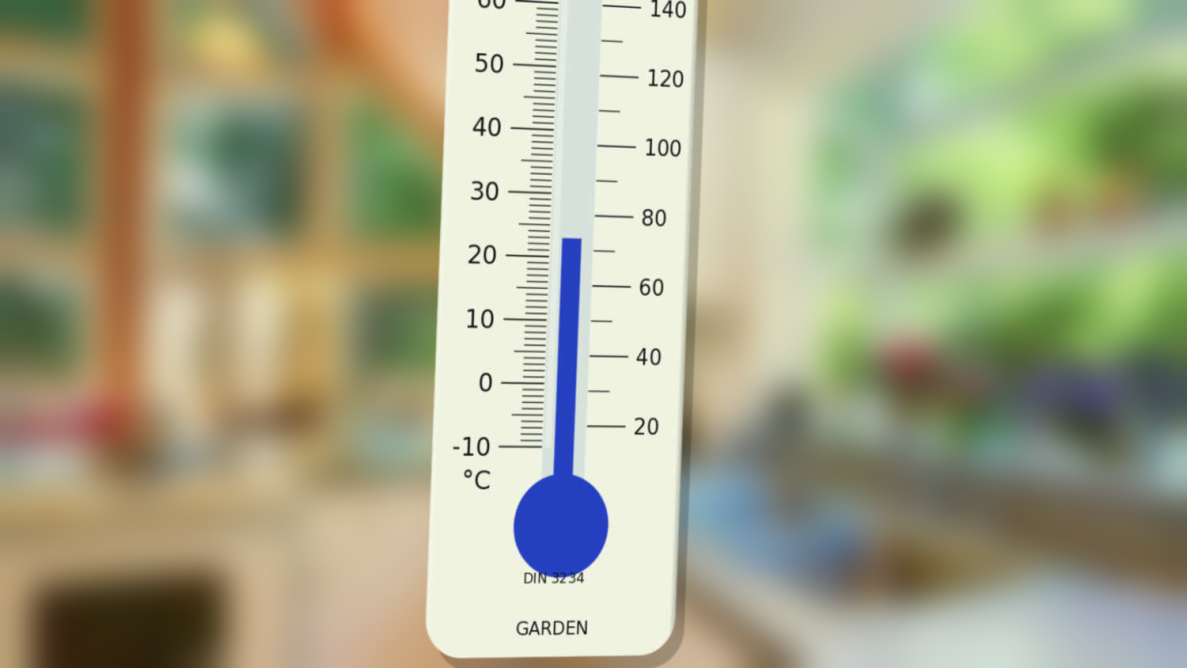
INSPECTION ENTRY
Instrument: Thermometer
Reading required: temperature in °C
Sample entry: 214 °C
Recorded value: 23 °C
